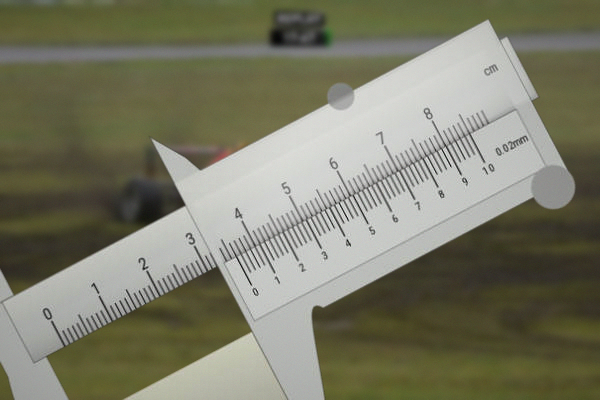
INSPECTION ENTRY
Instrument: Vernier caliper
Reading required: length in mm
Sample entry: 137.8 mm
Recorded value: 36.0 mm
